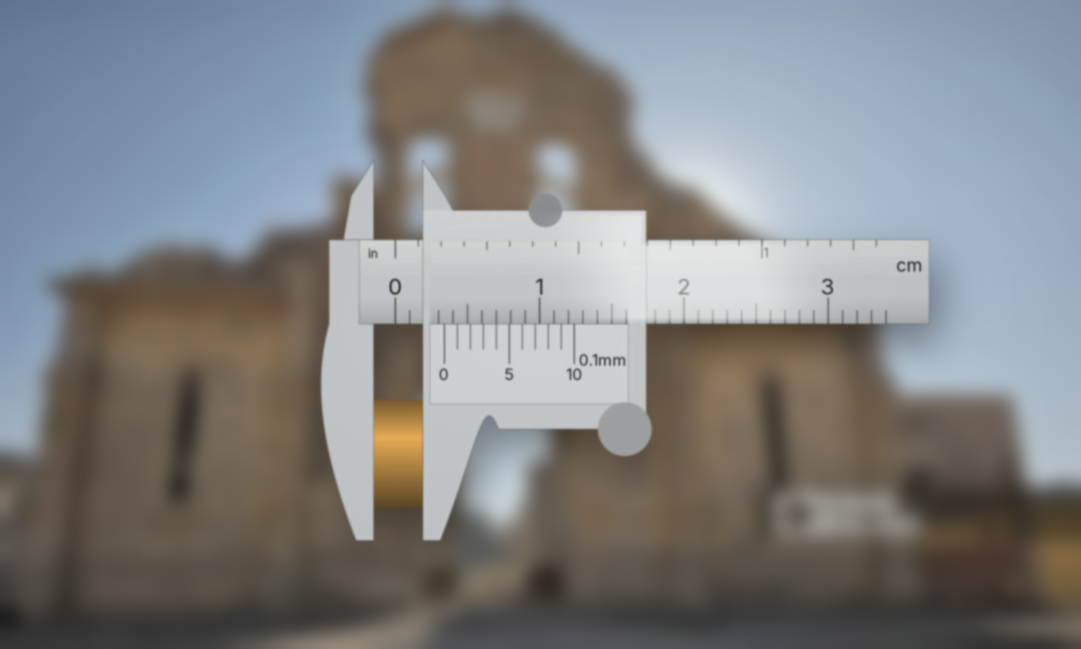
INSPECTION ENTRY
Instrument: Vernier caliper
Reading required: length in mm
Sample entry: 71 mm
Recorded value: 3.4 mm
